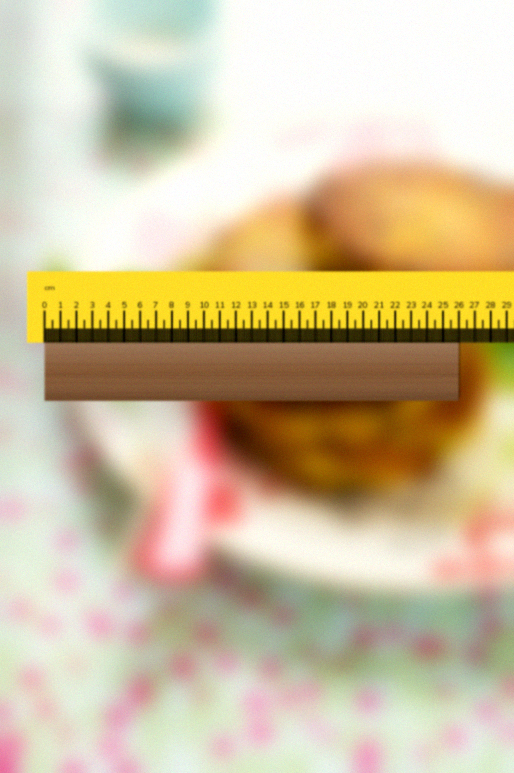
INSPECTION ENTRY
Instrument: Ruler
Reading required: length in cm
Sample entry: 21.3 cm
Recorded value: 26 cm
